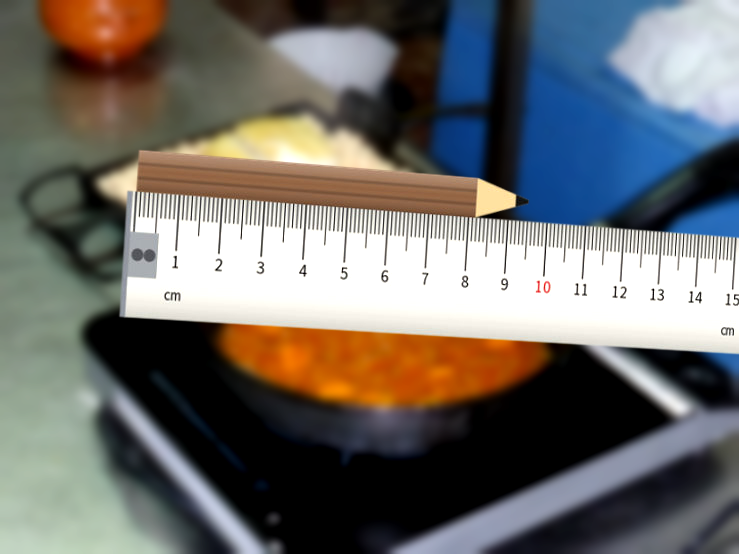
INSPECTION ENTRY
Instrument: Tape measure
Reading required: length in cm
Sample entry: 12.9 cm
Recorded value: 9.5 cm
